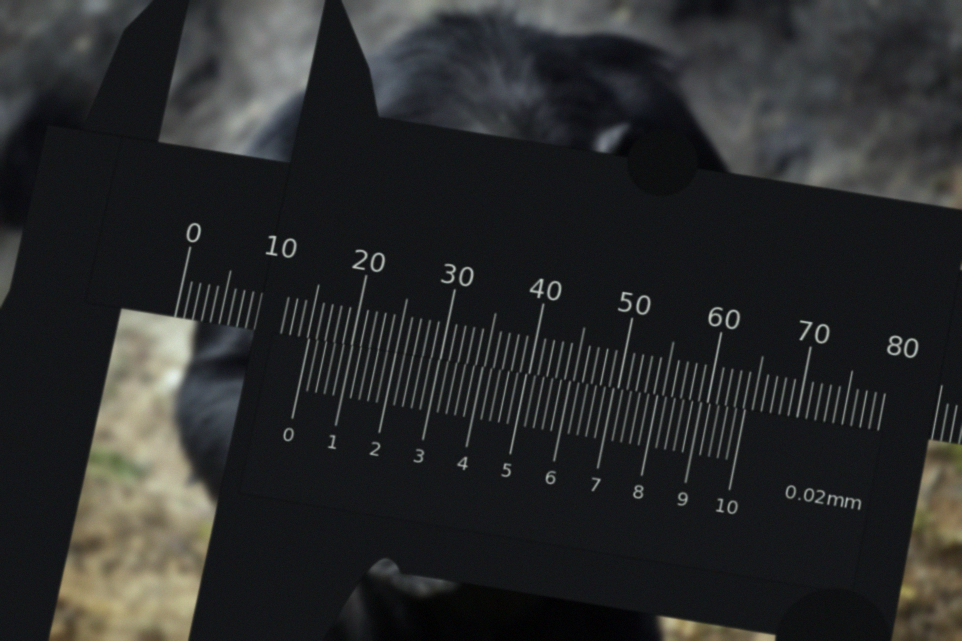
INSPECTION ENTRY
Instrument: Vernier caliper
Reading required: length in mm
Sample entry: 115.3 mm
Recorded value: 15.2 mm
